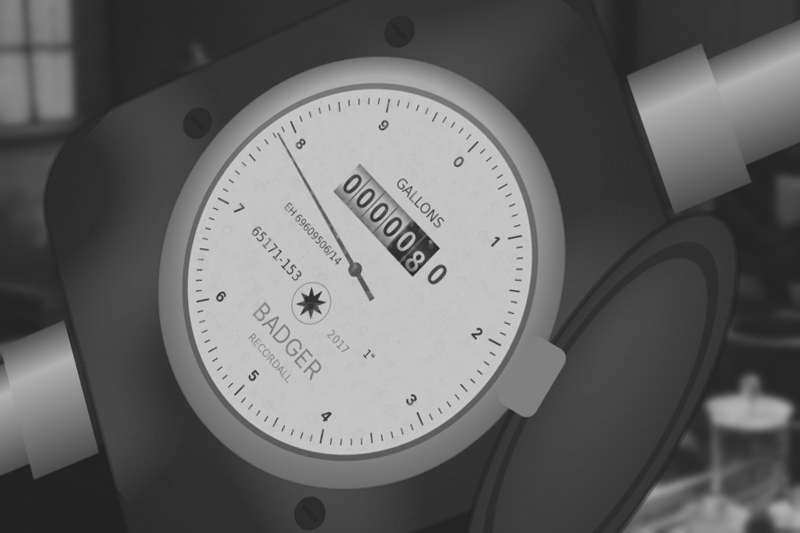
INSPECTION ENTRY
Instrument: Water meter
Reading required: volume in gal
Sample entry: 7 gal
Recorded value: 77.8 gal
